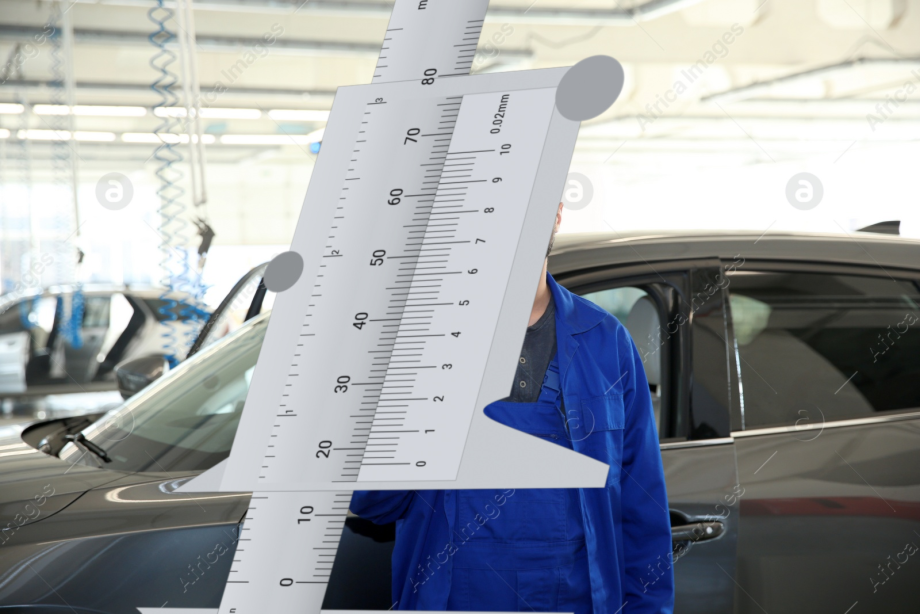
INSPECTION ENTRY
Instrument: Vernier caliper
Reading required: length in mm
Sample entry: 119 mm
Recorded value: 17.6 mm
